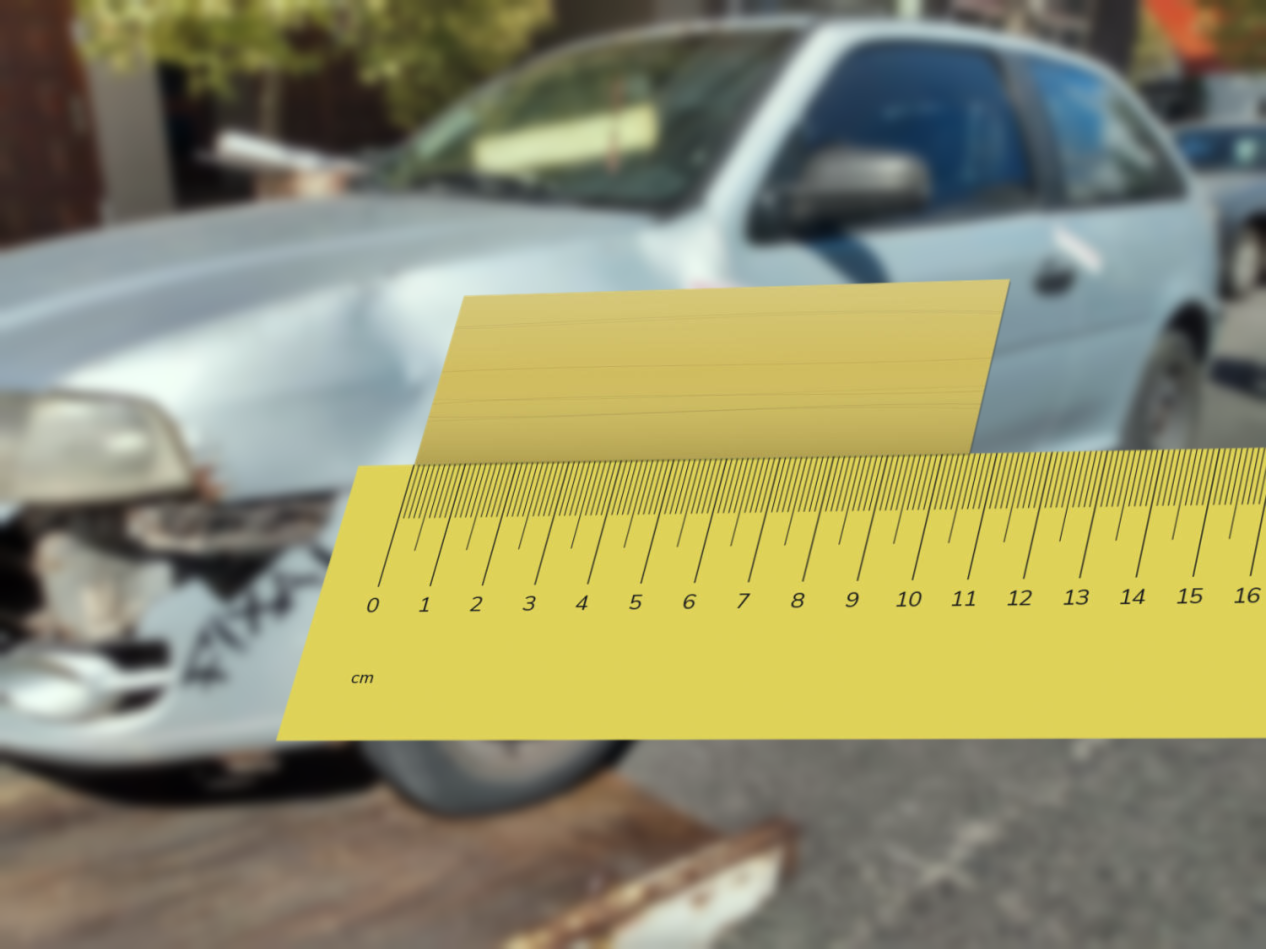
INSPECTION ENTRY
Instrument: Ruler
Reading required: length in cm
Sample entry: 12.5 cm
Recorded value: 10.5 cm
